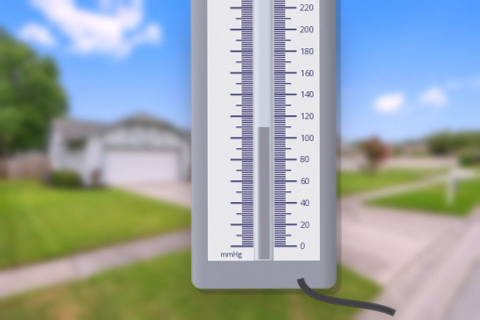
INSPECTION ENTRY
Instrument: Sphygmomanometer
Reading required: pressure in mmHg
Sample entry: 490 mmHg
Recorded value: 110 mmHg
